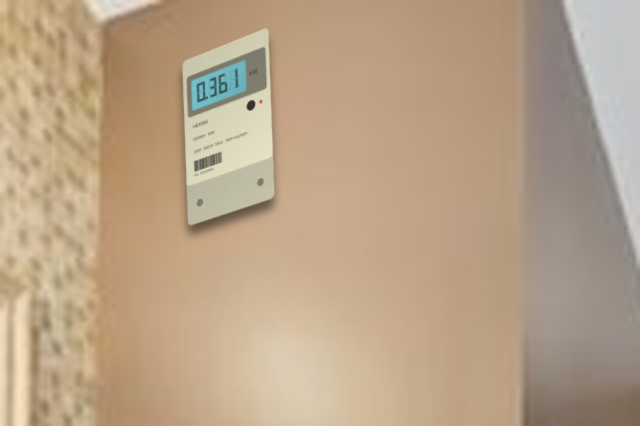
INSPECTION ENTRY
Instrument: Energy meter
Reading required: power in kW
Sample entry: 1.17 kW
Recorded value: 0.361 kW
